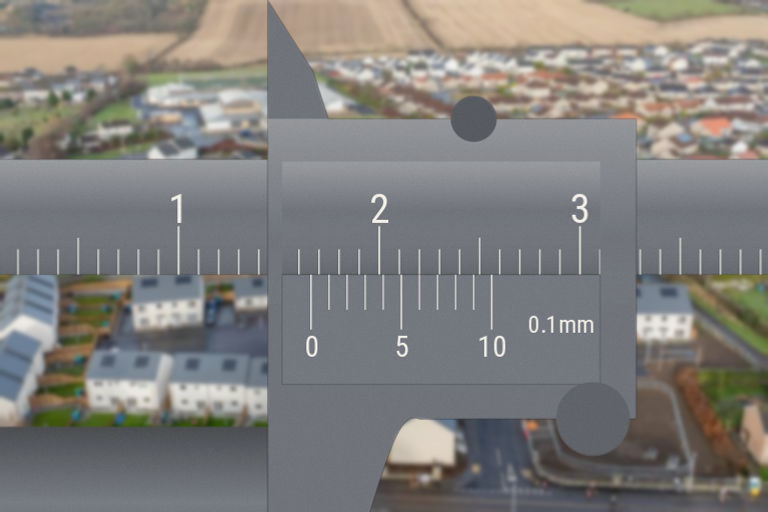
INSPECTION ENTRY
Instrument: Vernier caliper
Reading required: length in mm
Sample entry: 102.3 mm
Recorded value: 16.6 mm
